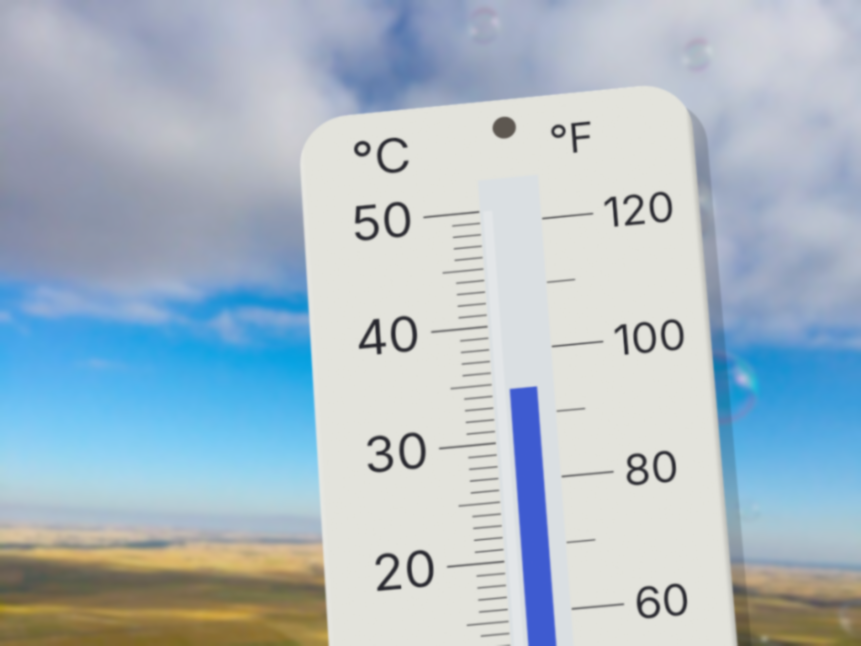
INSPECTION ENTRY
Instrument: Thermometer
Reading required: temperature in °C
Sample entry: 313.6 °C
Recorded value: 34.5 °C
